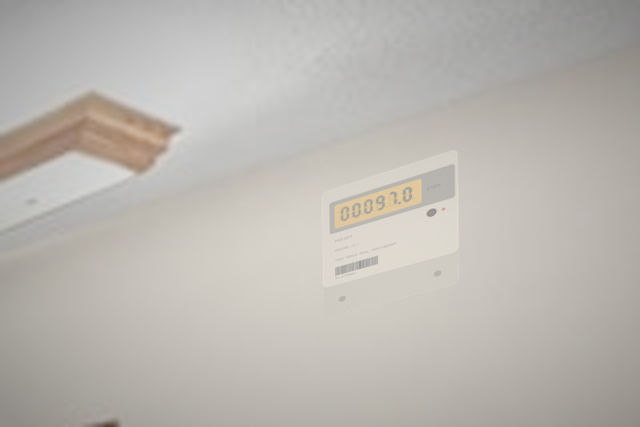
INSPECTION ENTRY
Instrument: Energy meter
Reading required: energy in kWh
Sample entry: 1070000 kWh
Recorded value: 97.0 kWh
